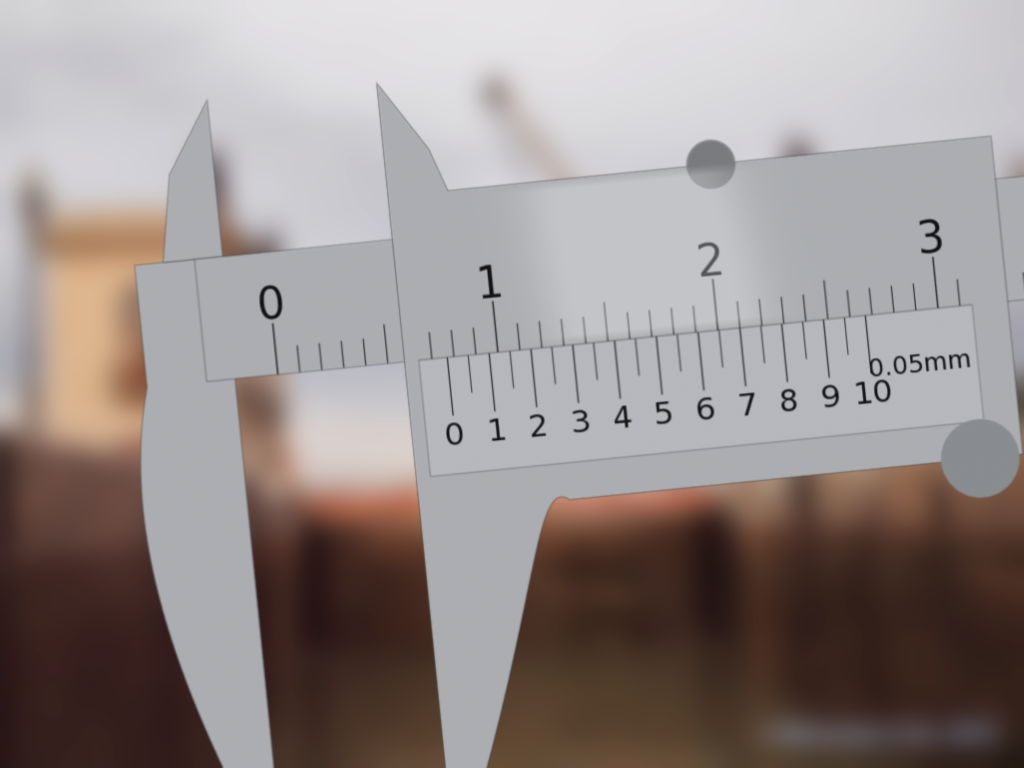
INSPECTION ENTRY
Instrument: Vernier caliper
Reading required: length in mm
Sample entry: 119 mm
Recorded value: 7.7 mm
